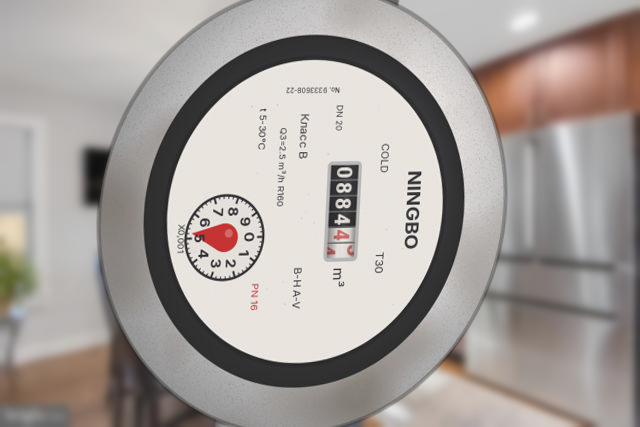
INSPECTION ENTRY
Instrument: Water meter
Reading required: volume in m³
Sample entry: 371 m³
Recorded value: 884.435 m³
